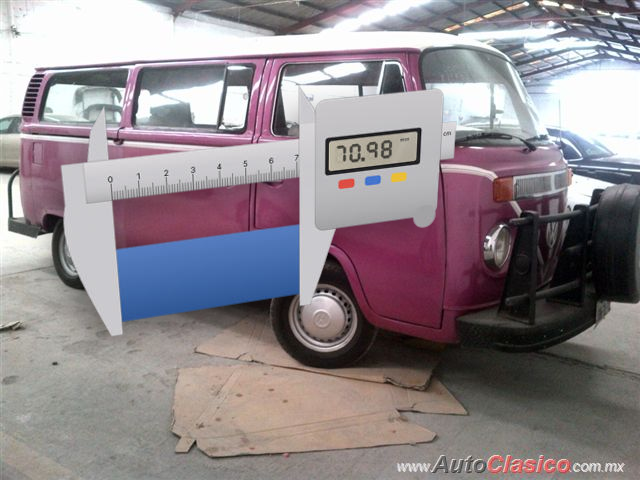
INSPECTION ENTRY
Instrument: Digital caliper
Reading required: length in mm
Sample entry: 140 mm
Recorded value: 70.98 mm
